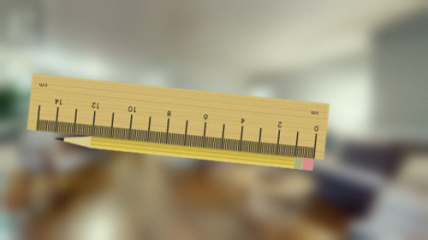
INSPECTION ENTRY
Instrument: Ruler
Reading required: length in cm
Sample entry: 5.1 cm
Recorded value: 14 cm
